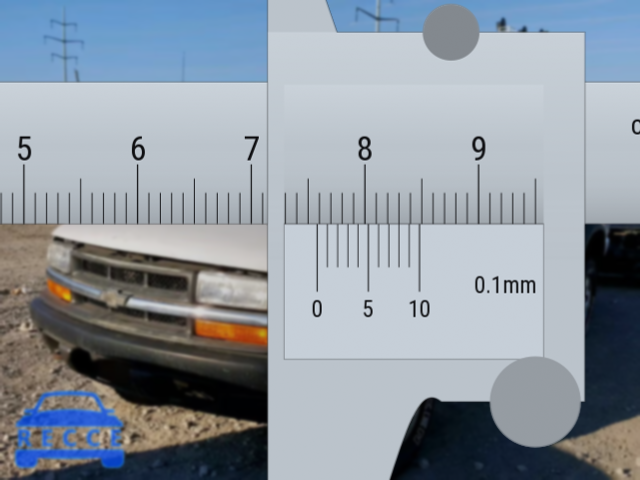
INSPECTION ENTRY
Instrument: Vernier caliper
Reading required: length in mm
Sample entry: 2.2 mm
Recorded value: 75.8 mm
